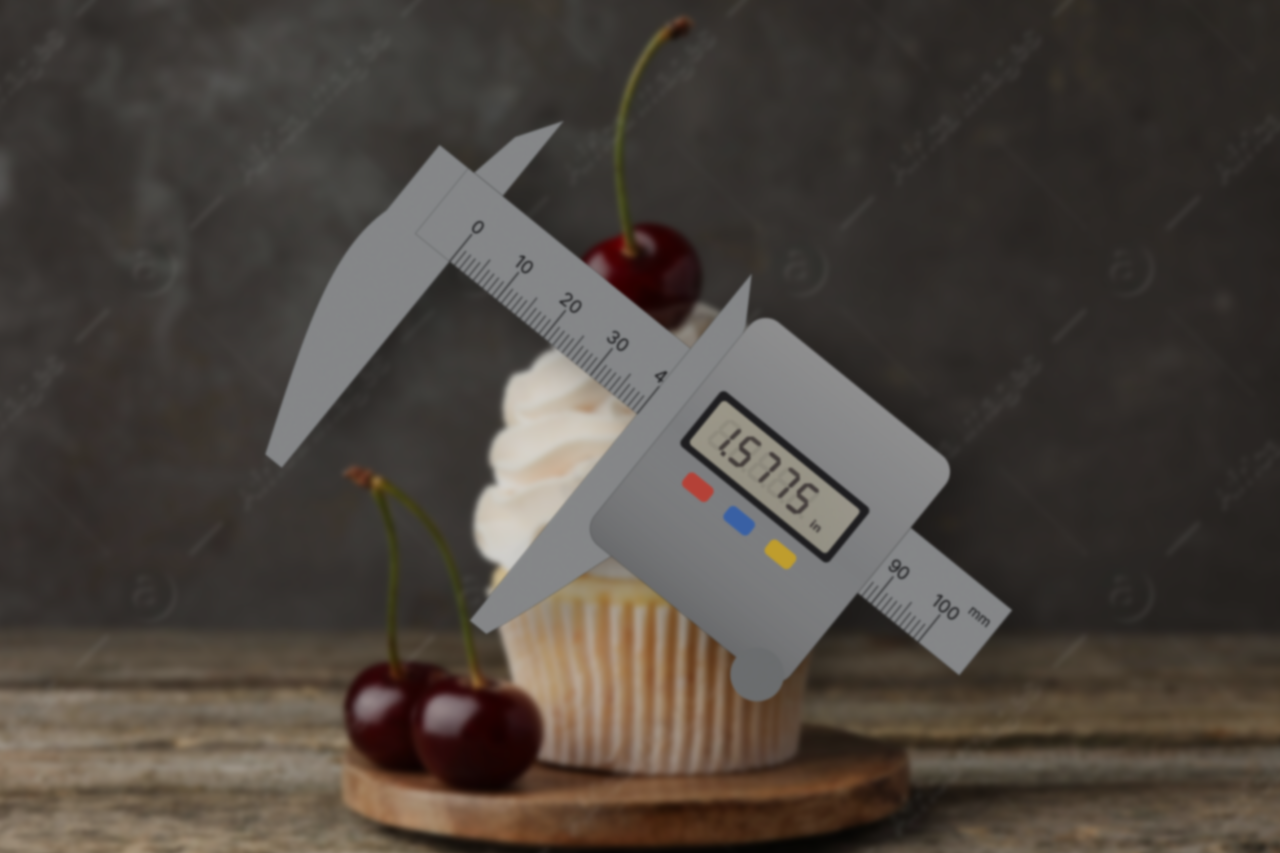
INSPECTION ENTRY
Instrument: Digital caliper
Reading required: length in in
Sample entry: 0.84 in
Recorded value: 1.5775 in
